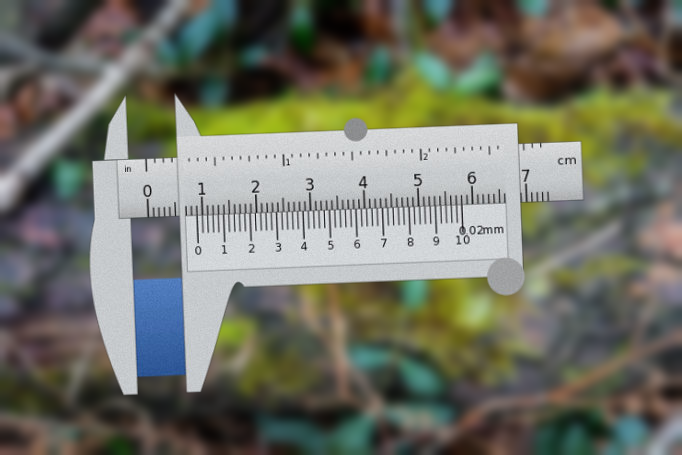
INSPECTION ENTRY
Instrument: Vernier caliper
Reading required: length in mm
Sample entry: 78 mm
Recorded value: 9.0 mm
